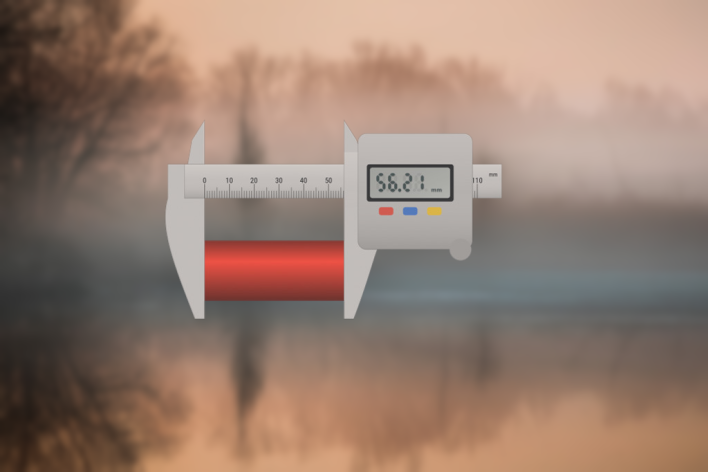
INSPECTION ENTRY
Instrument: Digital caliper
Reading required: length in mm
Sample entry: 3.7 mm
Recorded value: 56.21 mm
